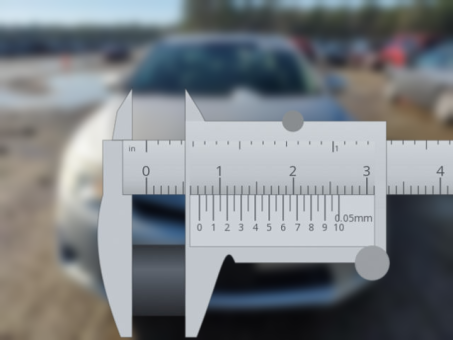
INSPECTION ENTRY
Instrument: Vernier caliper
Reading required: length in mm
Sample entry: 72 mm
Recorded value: 7.2 mm
